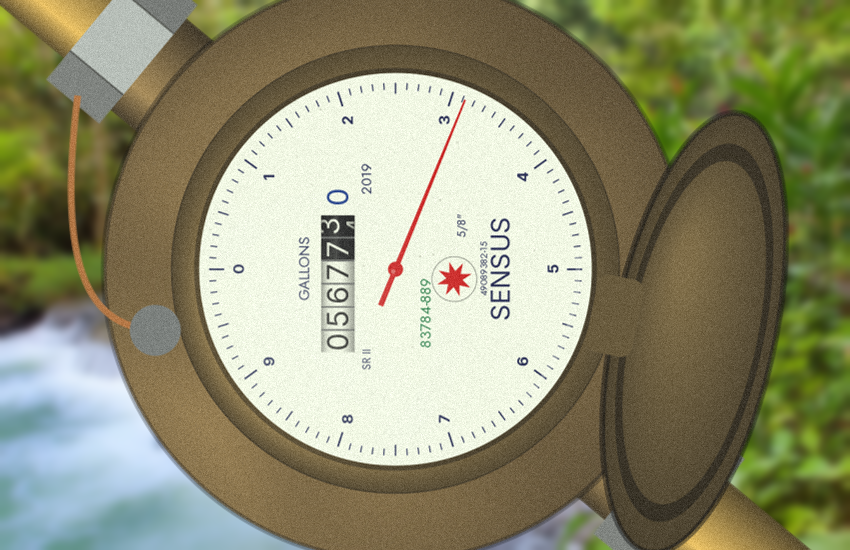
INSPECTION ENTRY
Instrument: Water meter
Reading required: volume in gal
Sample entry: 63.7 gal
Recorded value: 567733.1 gal
